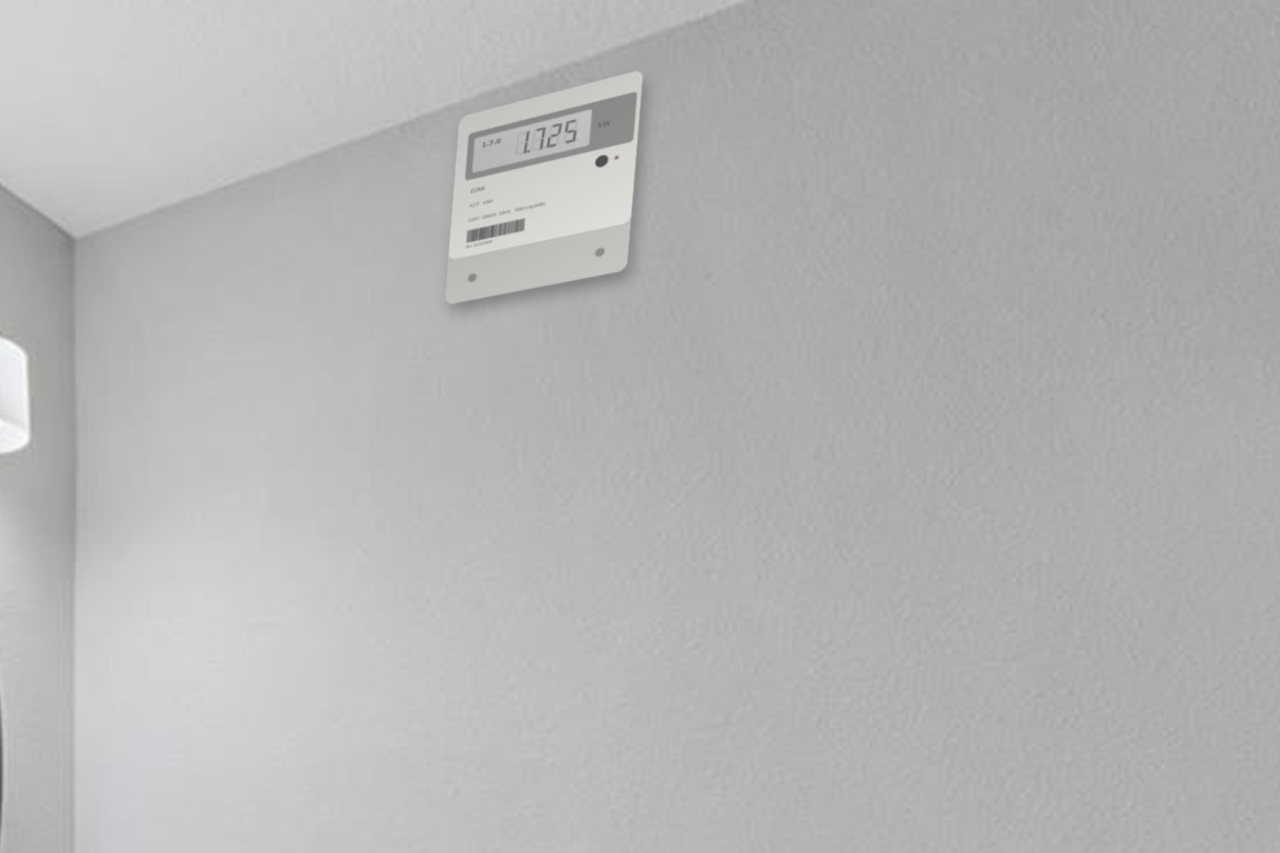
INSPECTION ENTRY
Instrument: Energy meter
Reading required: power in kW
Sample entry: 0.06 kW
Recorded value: 1.725 kW
